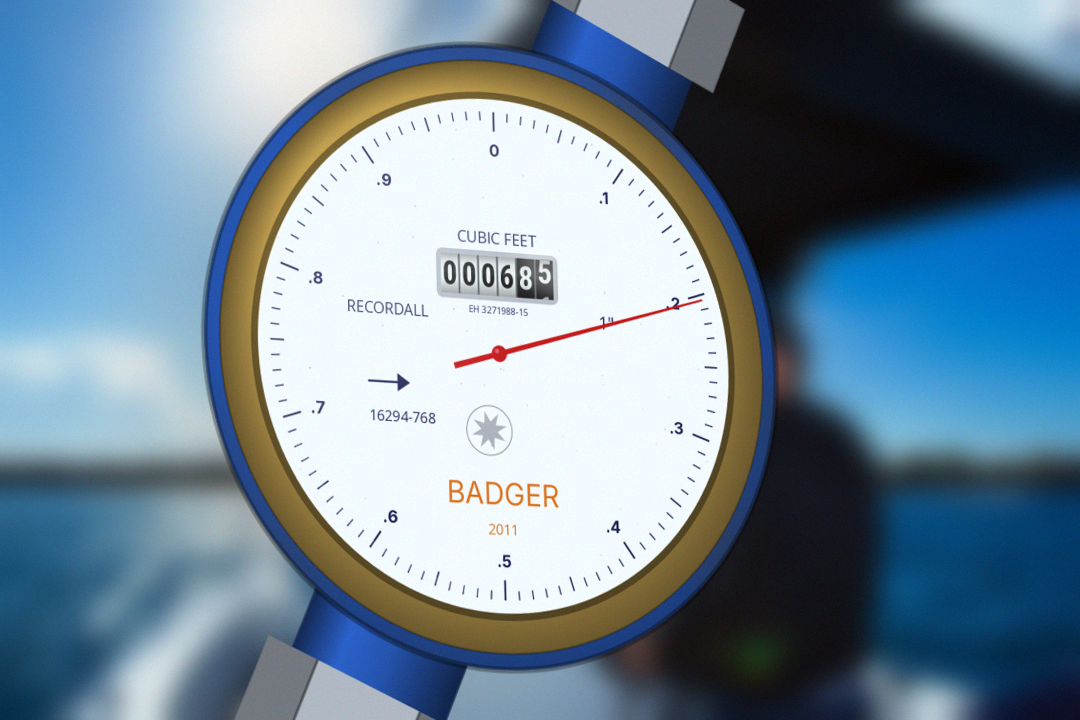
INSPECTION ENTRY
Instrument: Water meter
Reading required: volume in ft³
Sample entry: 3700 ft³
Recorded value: 685.20 ft³
